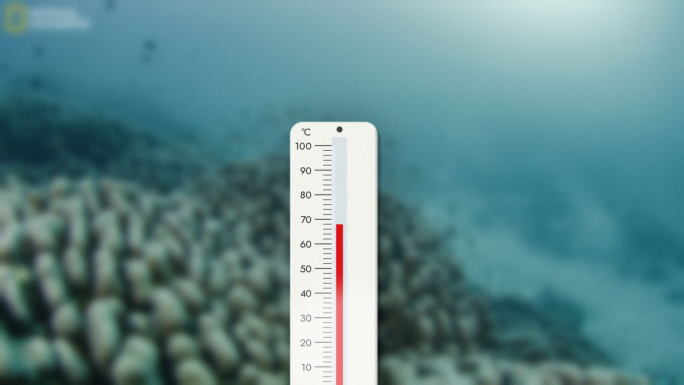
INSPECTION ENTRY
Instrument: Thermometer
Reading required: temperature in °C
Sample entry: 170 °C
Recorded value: 68 °C
